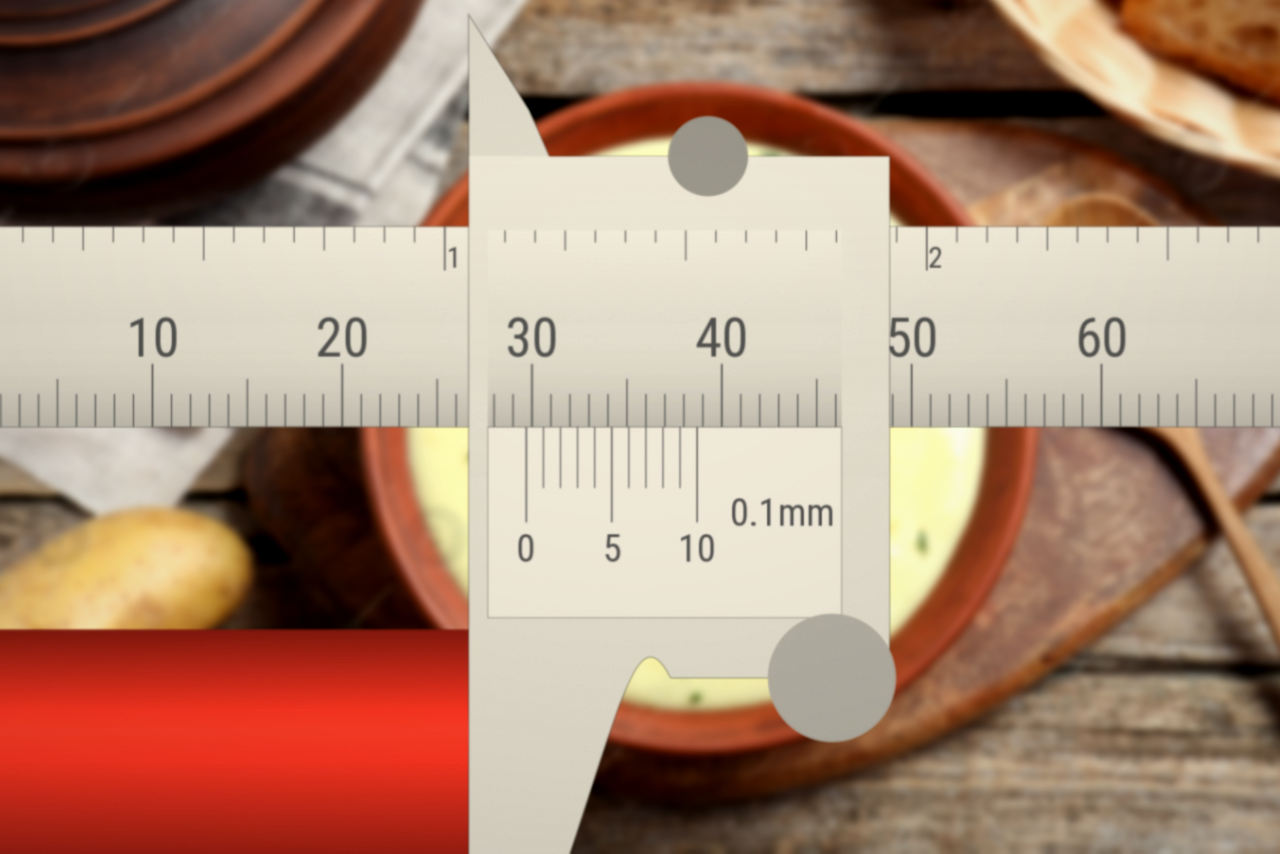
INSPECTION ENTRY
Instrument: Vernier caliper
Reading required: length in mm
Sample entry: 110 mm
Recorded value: 29.7 mm
